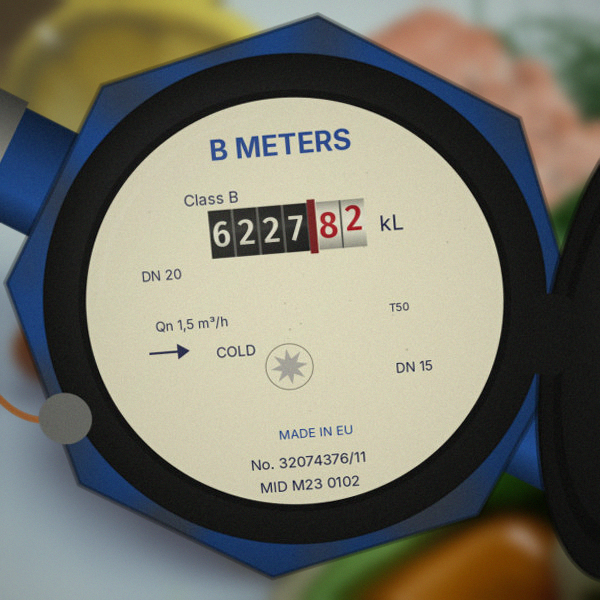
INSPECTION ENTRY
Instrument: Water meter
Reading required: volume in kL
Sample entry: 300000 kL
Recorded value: 6227.82 kL
